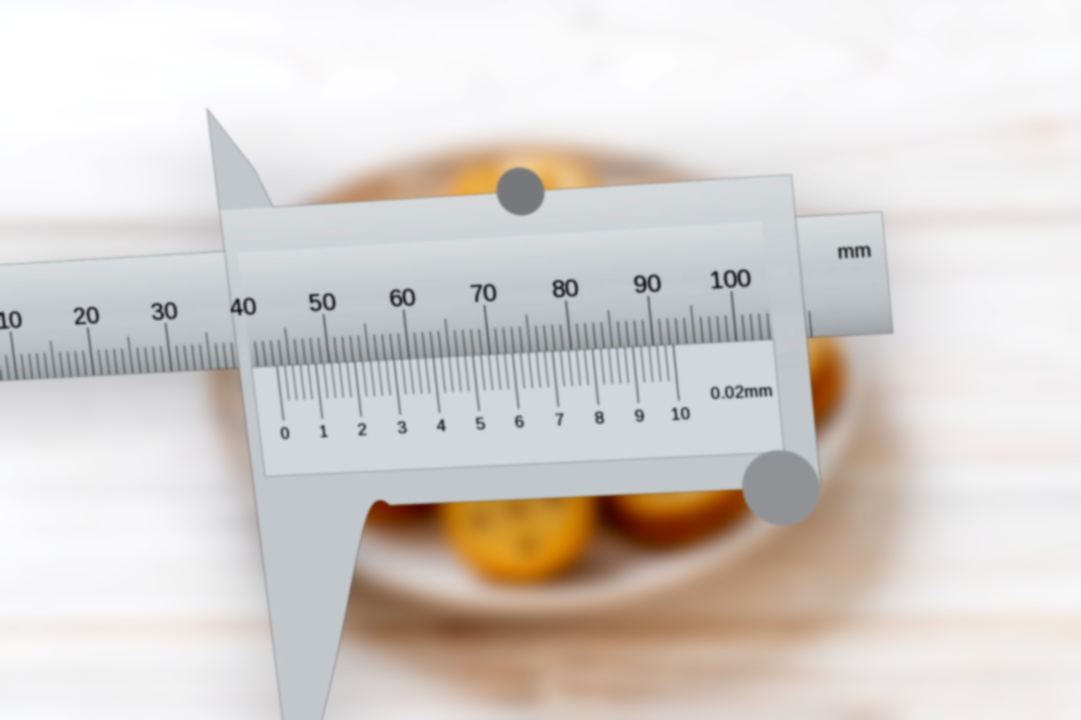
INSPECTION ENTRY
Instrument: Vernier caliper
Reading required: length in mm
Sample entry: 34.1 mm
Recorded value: 43.4 mm
